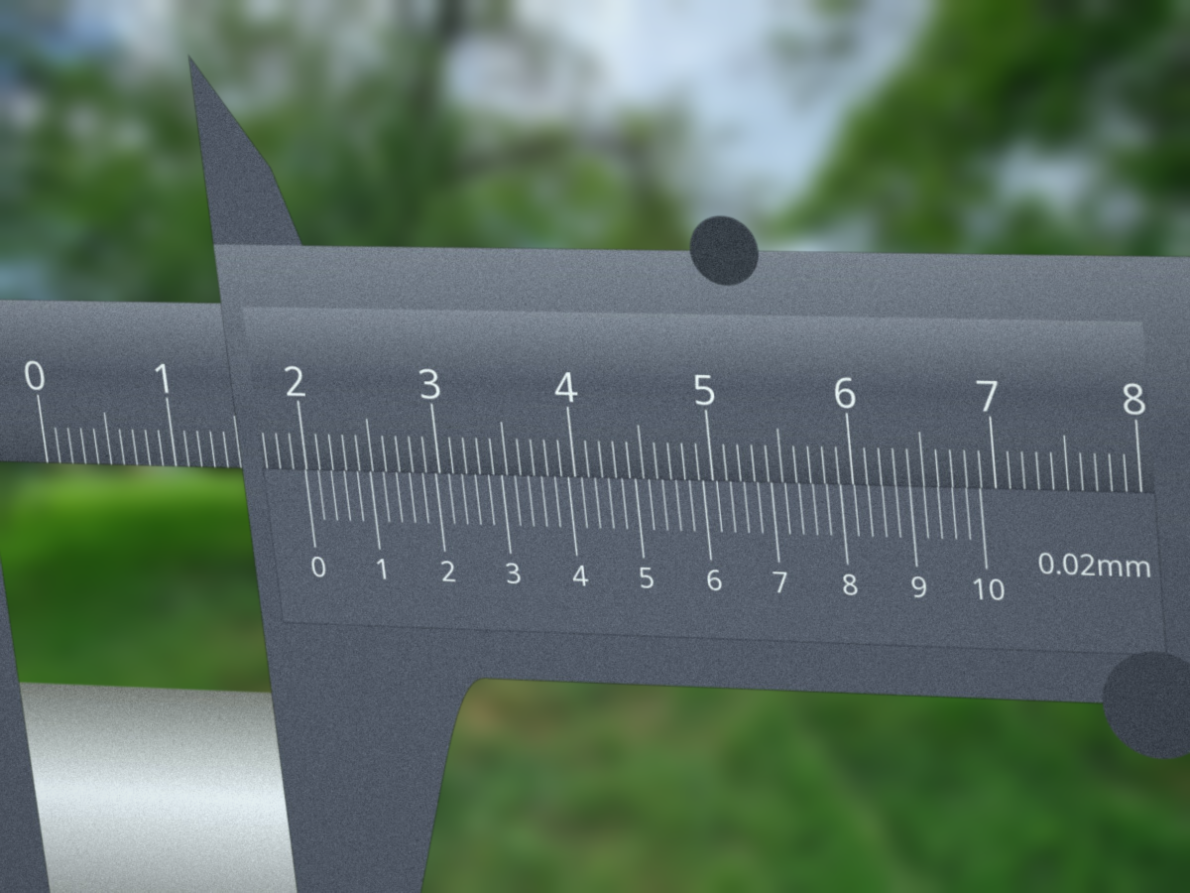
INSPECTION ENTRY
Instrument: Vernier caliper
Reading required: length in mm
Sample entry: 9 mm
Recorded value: 19.9 mm
